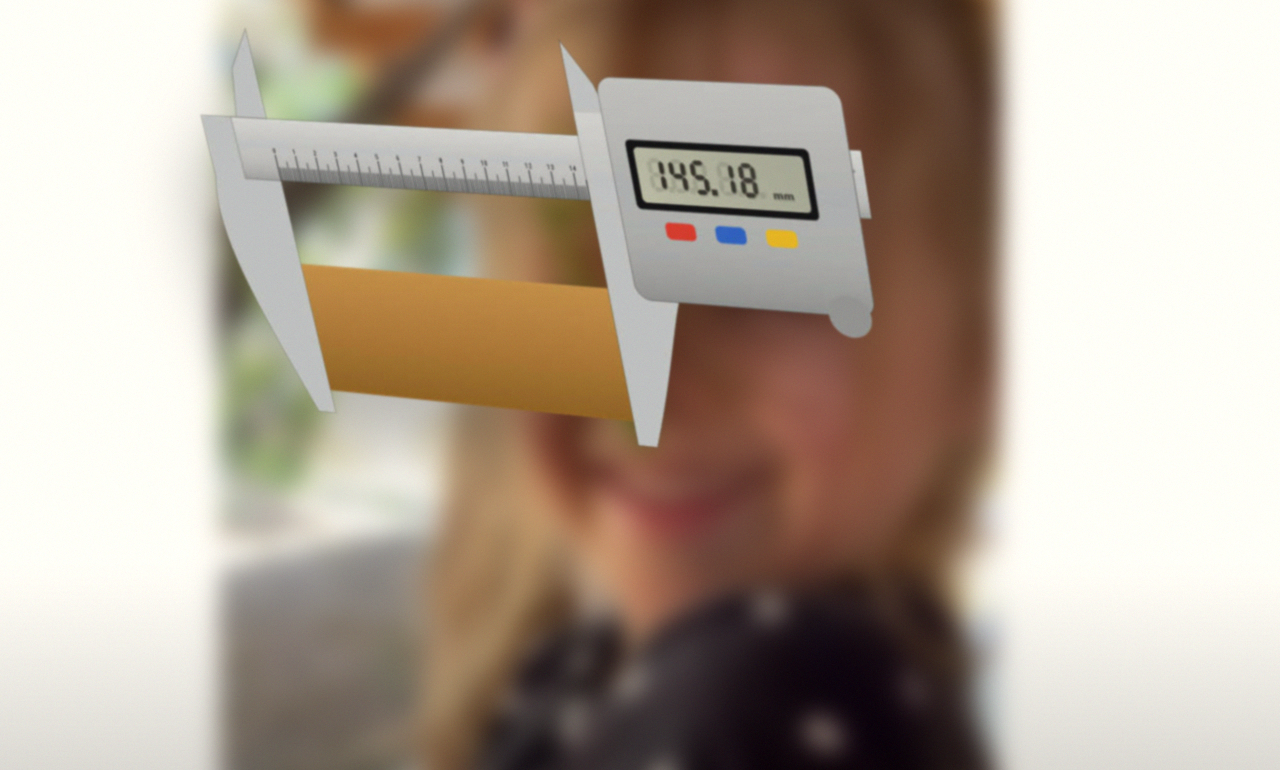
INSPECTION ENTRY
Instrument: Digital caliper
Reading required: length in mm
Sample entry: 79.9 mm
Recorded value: 145.18 mm
